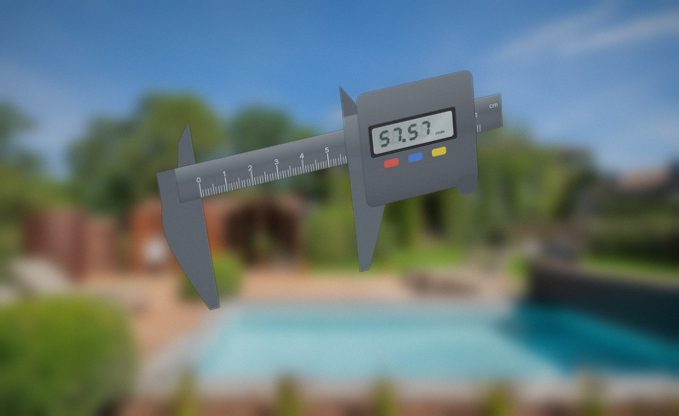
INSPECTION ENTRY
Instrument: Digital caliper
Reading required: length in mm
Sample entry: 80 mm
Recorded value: 57.57 mm
